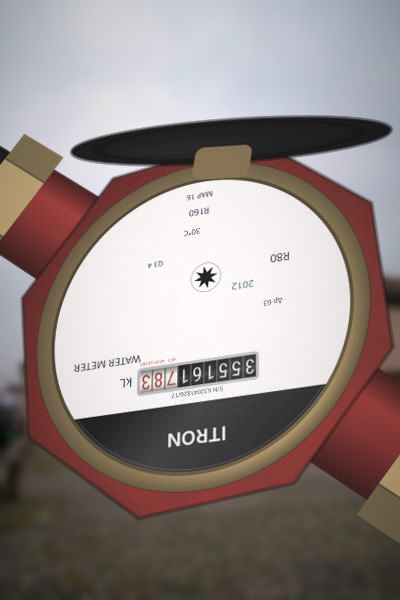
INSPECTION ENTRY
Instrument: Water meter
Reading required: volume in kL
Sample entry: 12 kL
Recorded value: 355161.783 kL
